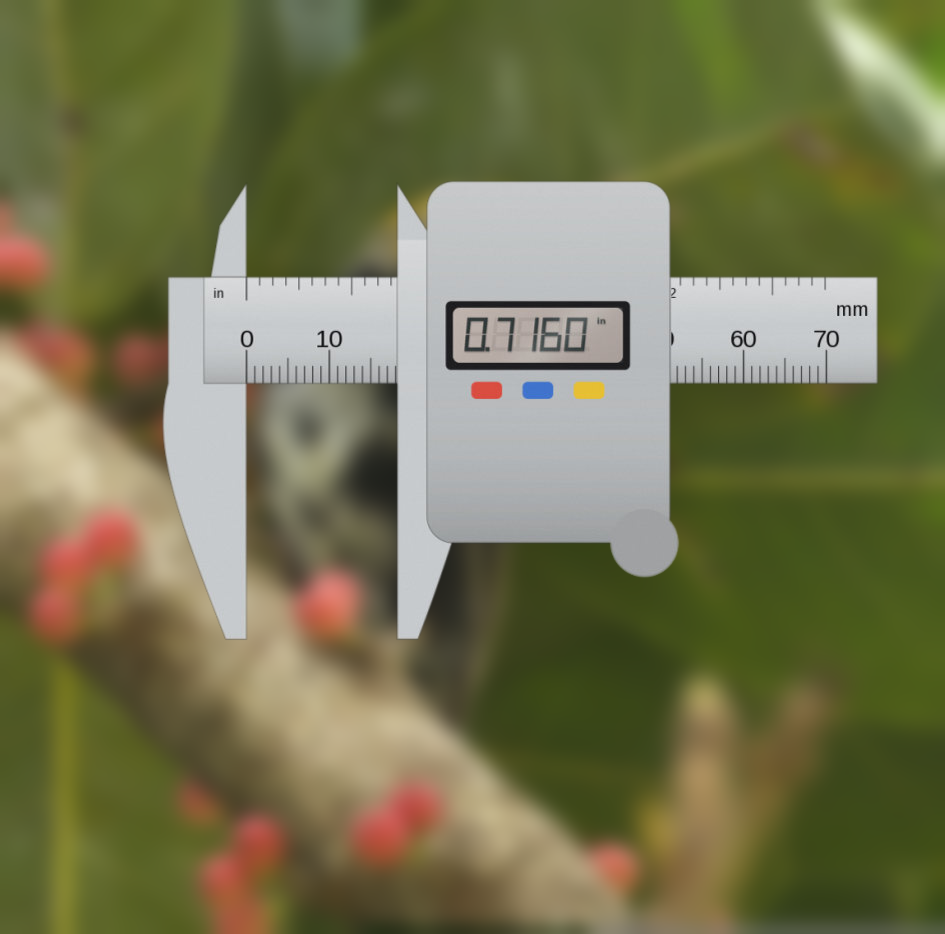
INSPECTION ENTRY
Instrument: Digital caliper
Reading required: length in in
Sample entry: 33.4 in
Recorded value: 0.7160 in
